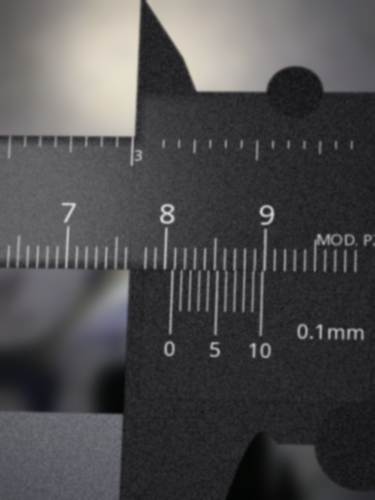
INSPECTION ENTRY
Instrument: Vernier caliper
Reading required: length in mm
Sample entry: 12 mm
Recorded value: 80.8 mm
